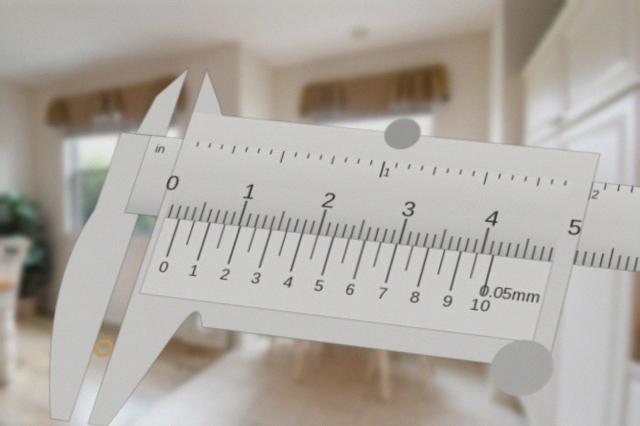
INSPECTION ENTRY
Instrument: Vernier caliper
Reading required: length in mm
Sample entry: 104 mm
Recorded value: 2.4 mm
